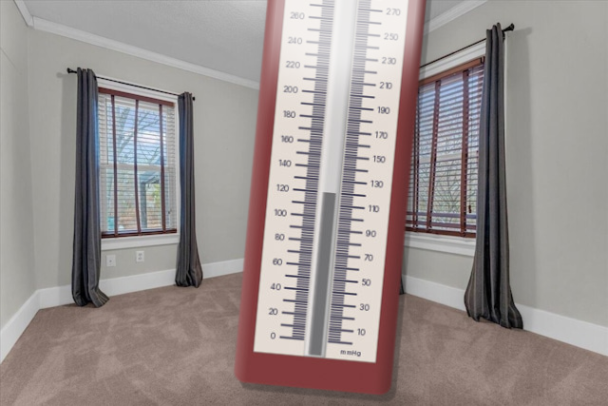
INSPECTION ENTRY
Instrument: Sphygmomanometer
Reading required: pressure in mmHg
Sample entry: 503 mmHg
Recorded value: 120 mmHg
